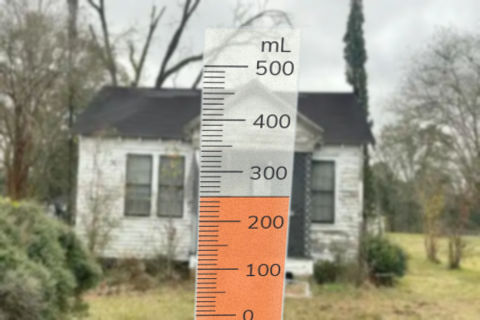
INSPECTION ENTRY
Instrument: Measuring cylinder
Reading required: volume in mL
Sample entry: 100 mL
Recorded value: 250 mL
